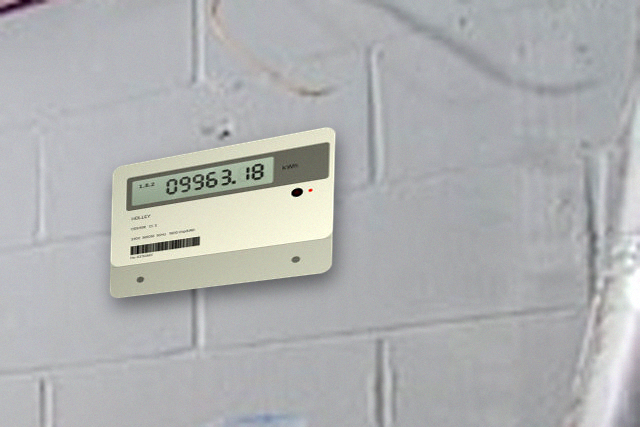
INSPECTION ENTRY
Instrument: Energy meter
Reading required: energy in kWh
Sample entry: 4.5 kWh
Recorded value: 9963.18 kWh
